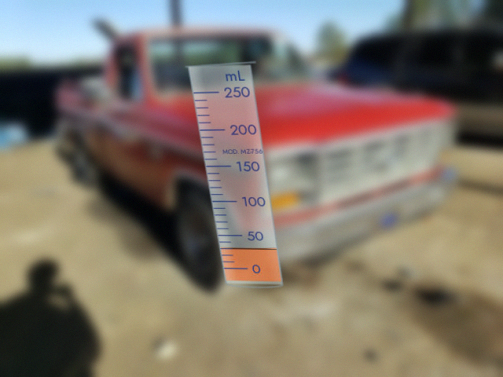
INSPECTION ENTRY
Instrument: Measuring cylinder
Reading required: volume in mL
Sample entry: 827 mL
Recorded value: 30 mL
